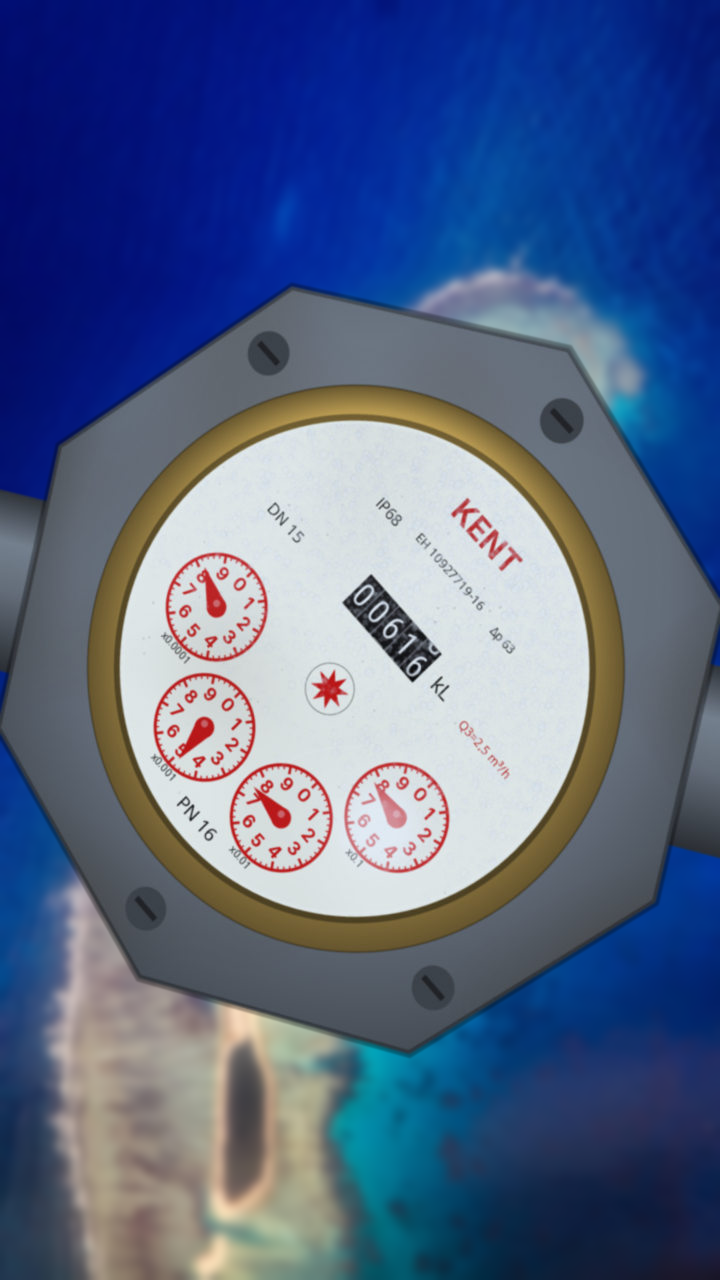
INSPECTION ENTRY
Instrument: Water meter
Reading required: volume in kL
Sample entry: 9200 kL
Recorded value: 615.7748 kL
